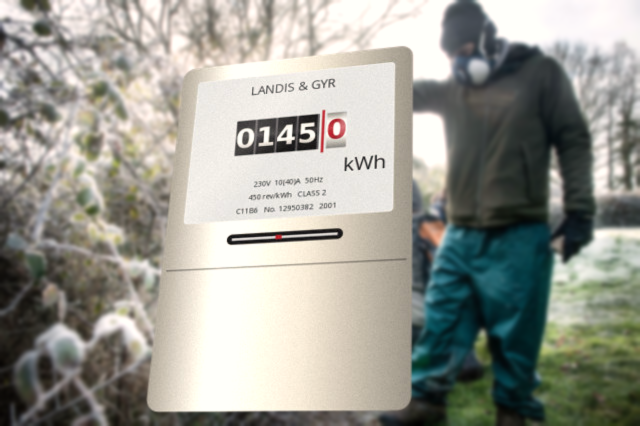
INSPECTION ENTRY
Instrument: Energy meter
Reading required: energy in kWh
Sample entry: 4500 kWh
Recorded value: 145.0 kWh
